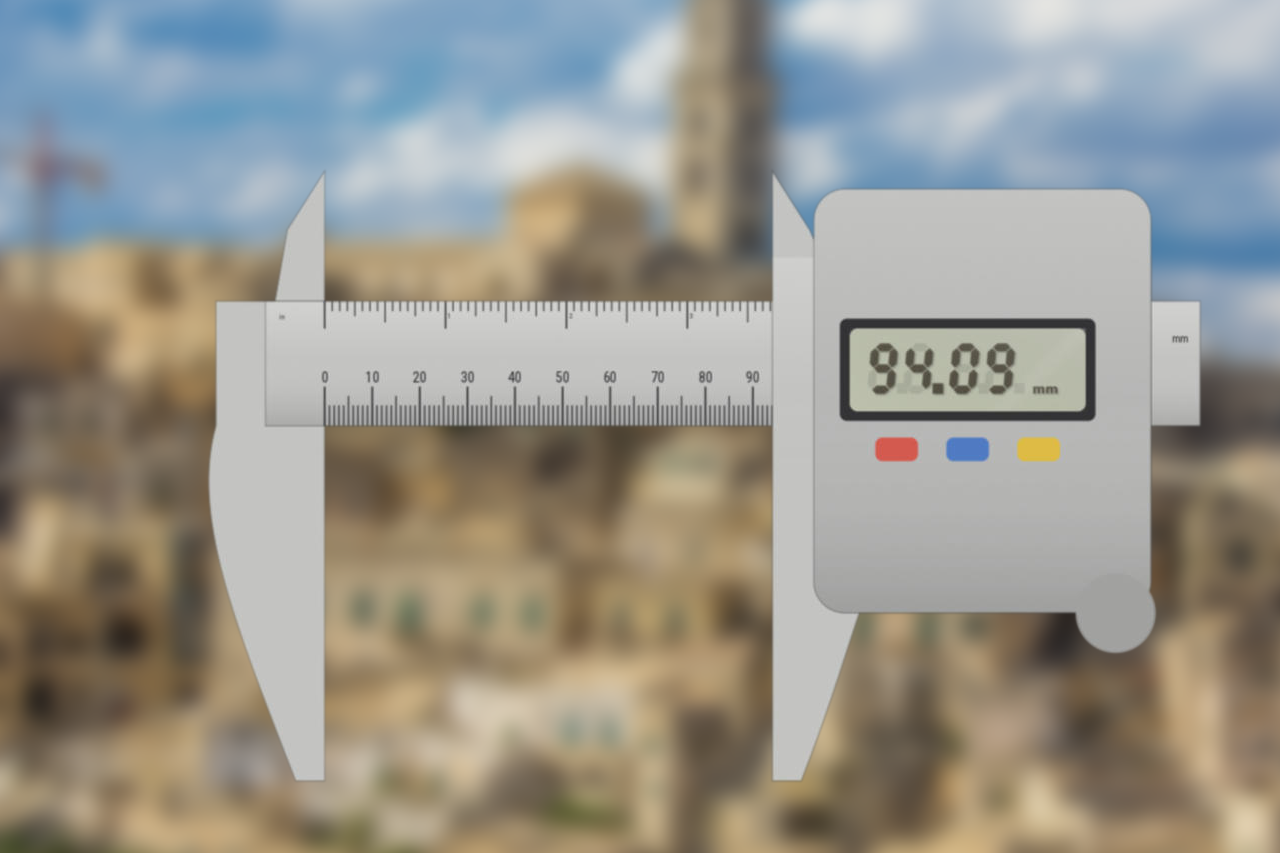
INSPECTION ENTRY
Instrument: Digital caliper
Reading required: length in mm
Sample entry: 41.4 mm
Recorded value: 94.09 mm
